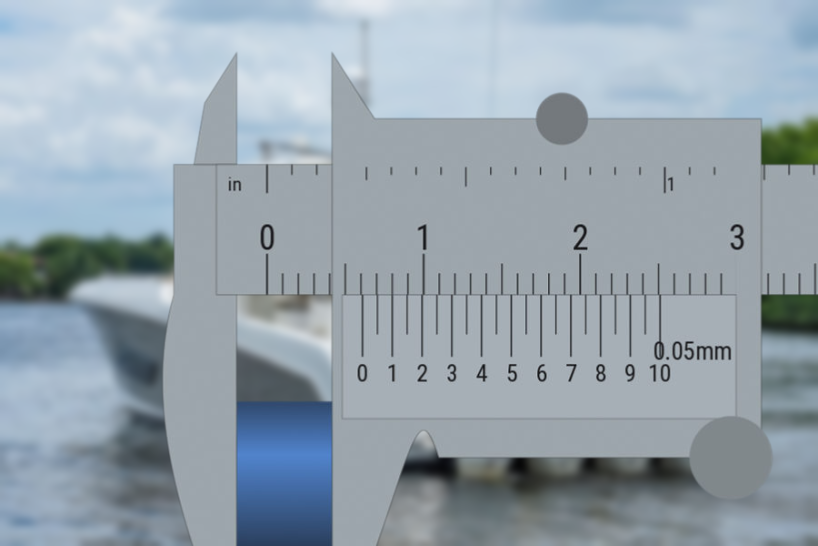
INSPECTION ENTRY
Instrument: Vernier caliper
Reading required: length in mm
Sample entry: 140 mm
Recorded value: 6.1 mm
